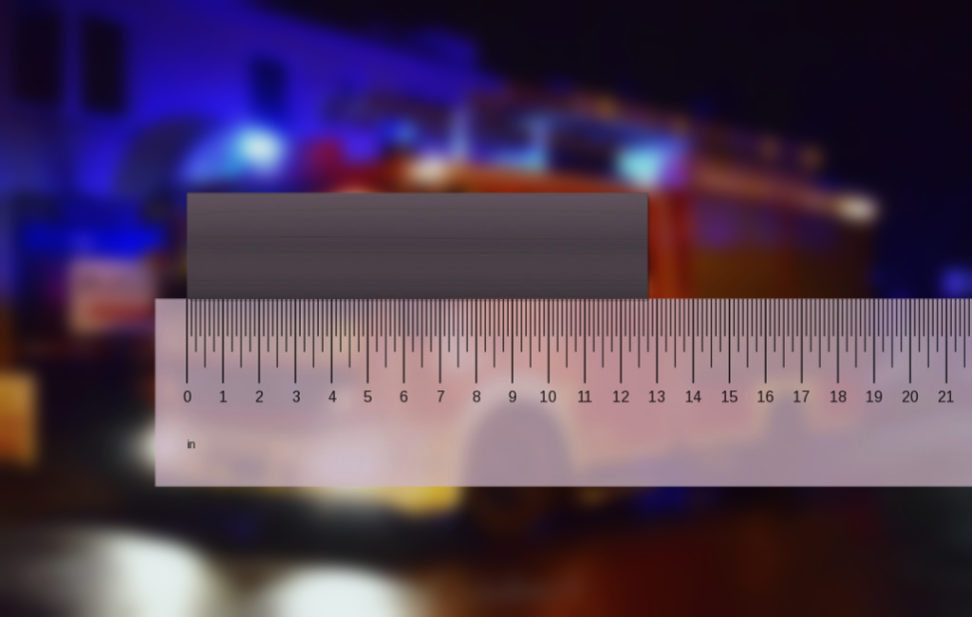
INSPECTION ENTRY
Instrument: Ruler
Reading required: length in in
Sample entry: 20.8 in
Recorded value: 12.75 in
